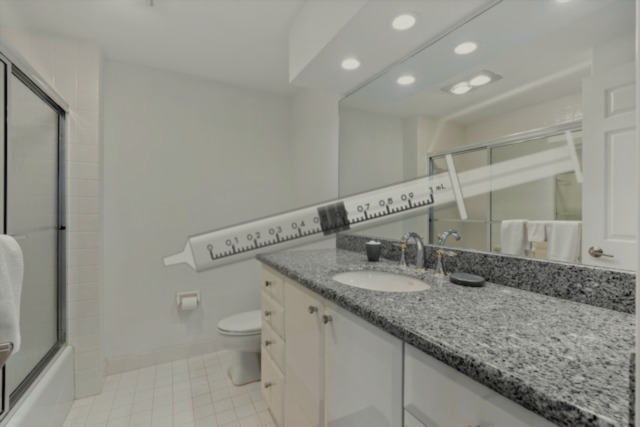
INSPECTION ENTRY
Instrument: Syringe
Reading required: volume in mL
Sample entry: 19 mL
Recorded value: 0.5 mL
